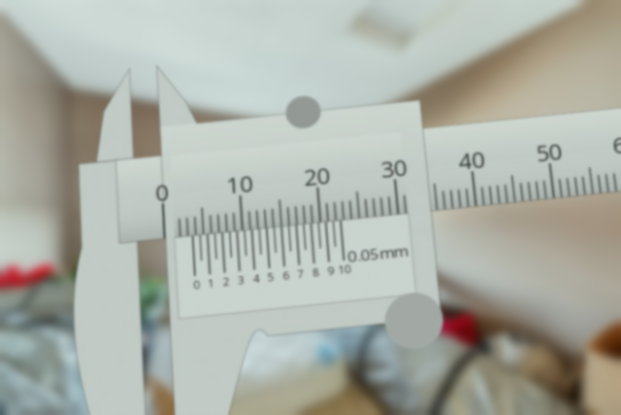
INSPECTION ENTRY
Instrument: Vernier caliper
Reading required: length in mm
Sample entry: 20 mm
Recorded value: 3.6 mm
